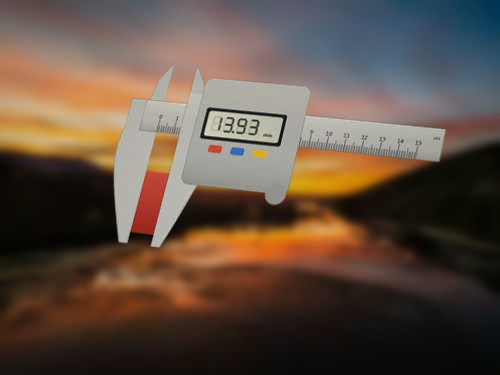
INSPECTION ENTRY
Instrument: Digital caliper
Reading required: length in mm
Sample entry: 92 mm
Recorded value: 13.93 mm
